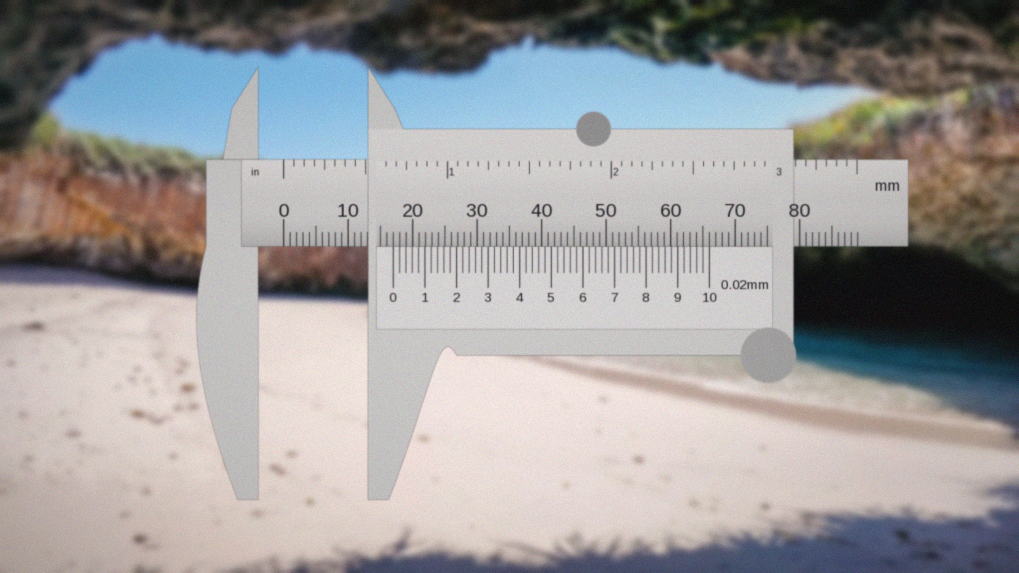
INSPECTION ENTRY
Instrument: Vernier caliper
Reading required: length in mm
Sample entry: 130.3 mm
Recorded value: 17.0 mm
